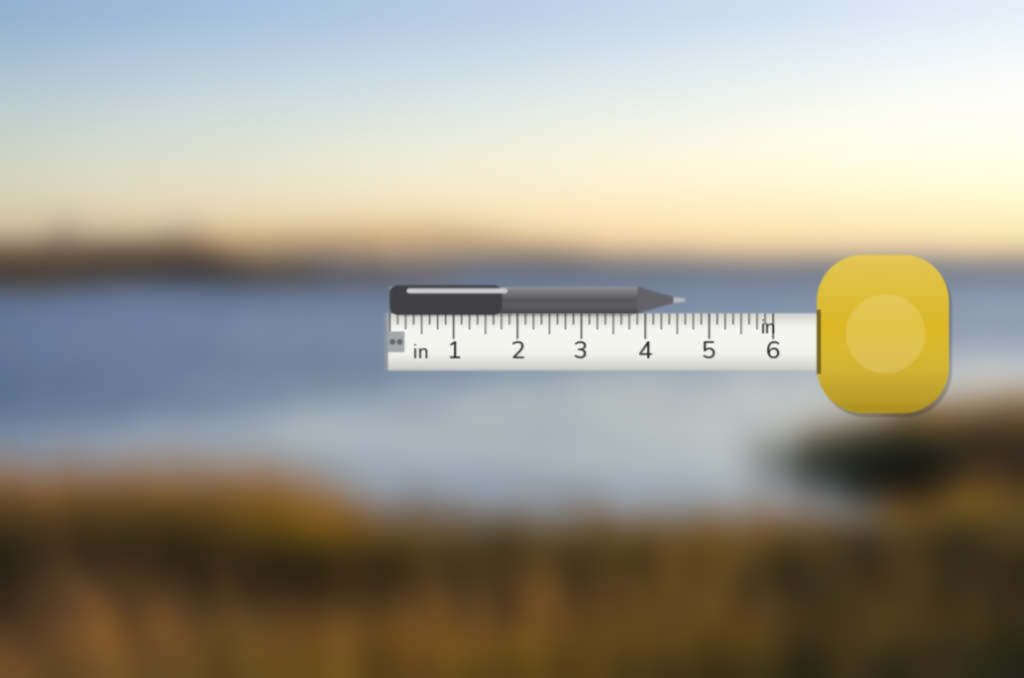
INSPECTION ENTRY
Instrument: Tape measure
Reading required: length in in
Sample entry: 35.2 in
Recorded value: 4.625 in
